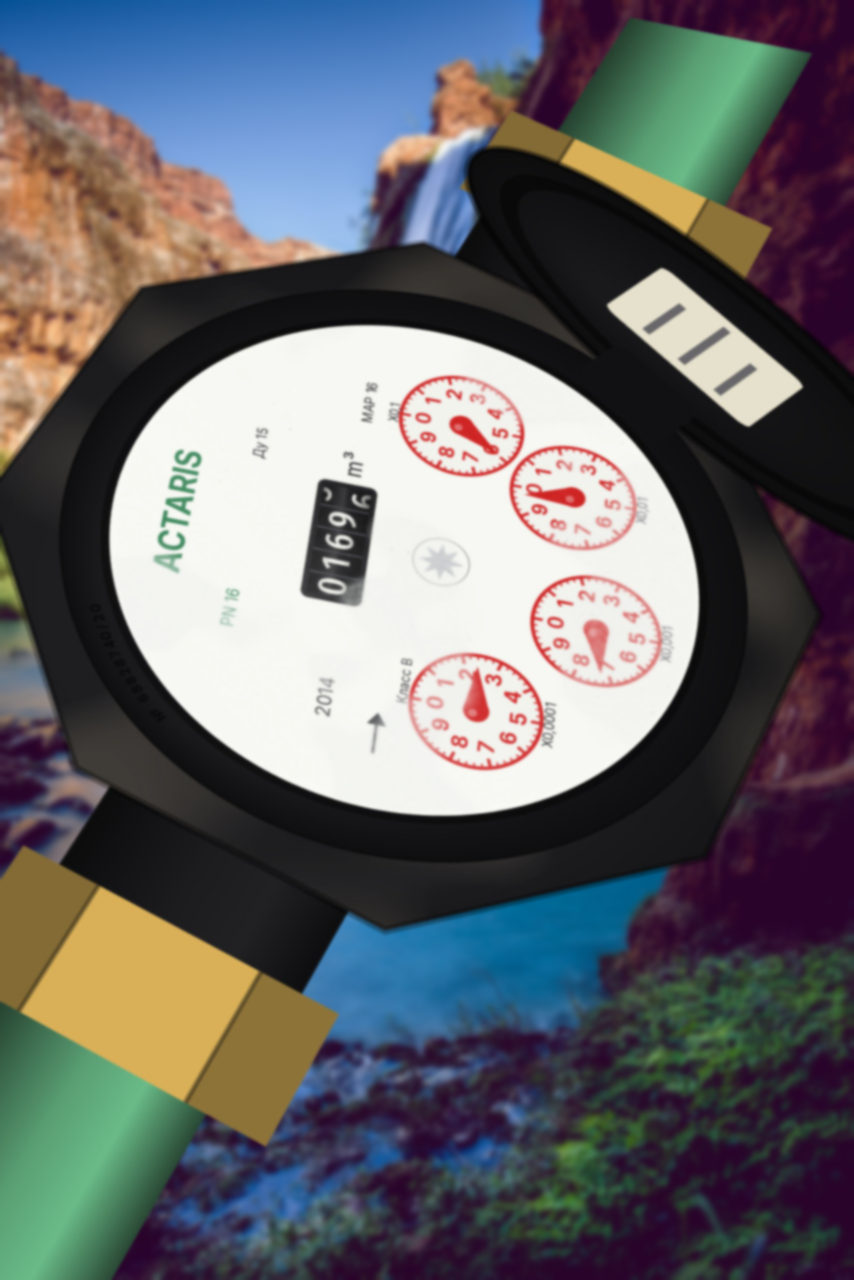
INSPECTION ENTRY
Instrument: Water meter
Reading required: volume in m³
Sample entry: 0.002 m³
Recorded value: 1695.5972 m³
